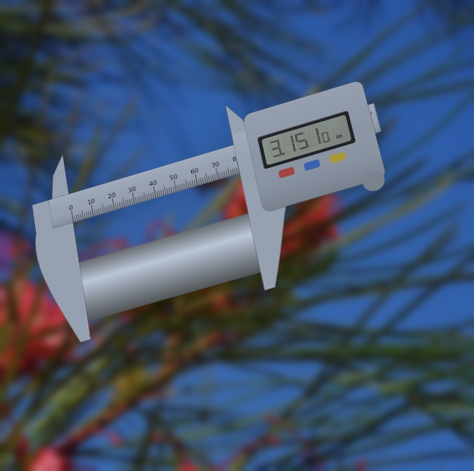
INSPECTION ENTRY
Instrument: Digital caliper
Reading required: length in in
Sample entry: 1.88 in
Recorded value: 3.1510 in
